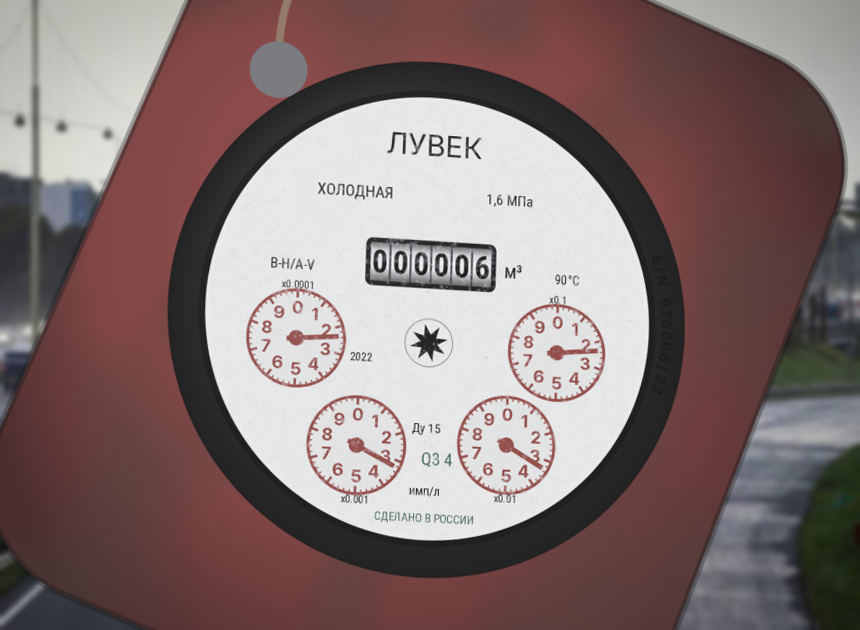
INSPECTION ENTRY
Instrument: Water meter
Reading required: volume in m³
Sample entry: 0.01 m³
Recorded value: 6.2332 m³
